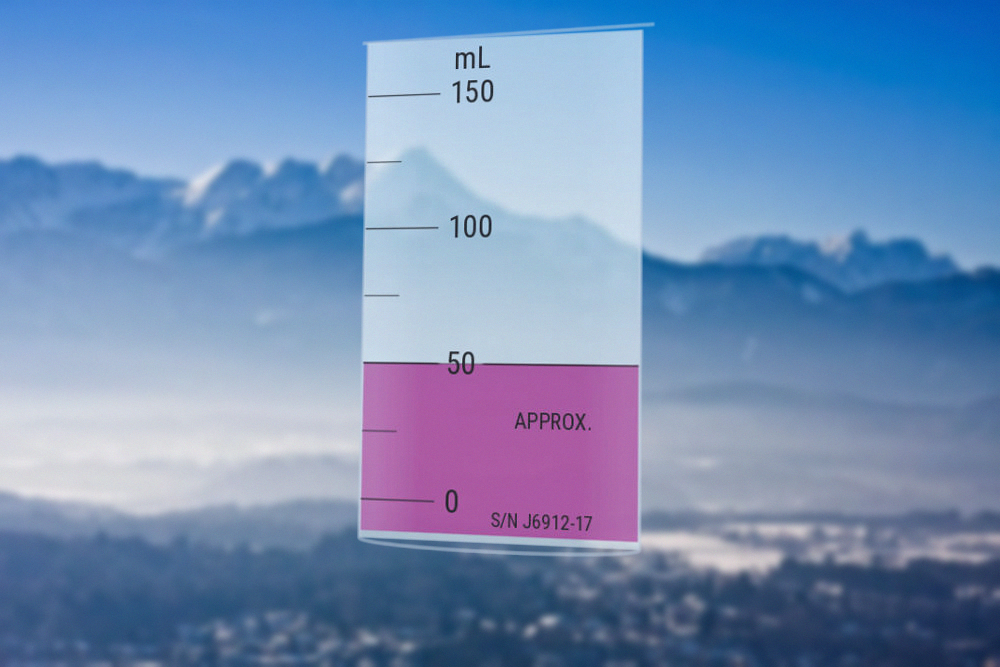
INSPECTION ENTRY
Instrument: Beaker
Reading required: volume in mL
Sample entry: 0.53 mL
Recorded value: 50 mL
